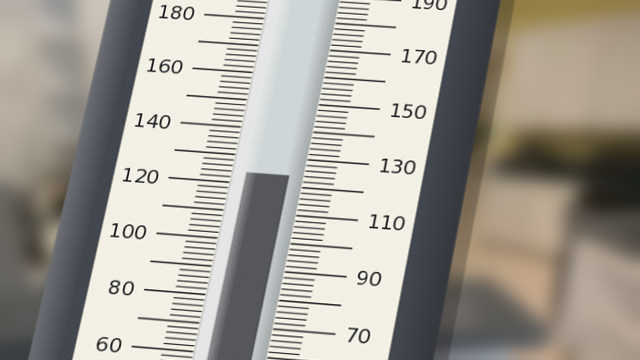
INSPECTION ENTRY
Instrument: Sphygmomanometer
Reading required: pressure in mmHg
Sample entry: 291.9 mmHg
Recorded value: 124 mmHg
